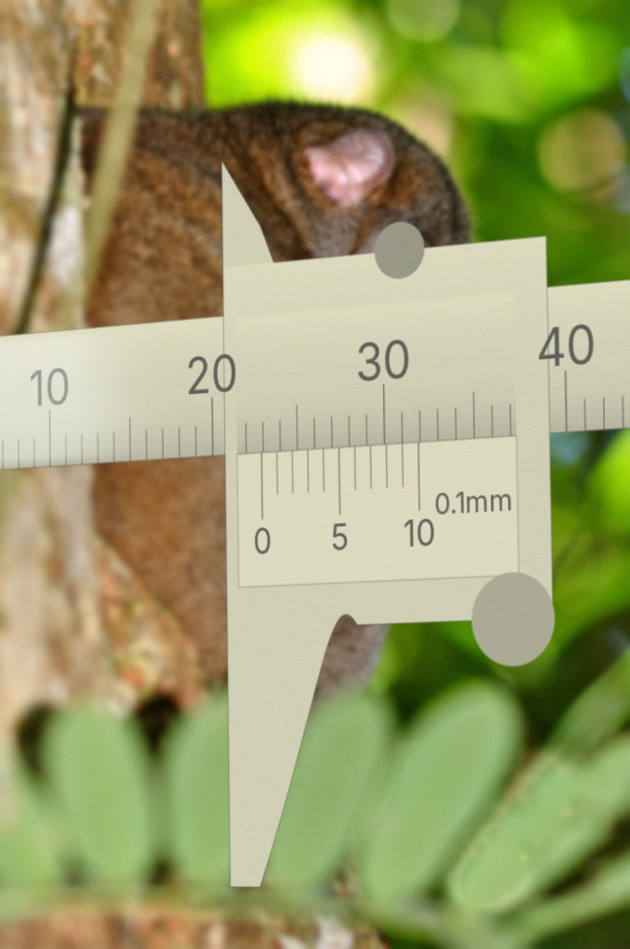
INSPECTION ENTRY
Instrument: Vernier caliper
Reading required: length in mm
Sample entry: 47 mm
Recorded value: 22.9 mm
